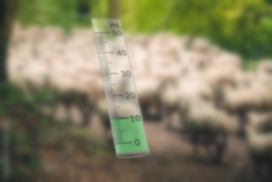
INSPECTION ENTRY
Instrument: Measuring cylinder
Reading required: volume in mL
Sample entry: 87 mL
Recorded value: 10 mL
